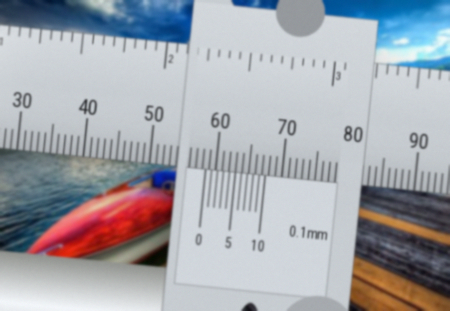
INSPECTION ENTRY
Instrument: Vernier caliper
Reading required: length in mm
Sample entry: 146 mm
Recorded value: 58.5 mm
